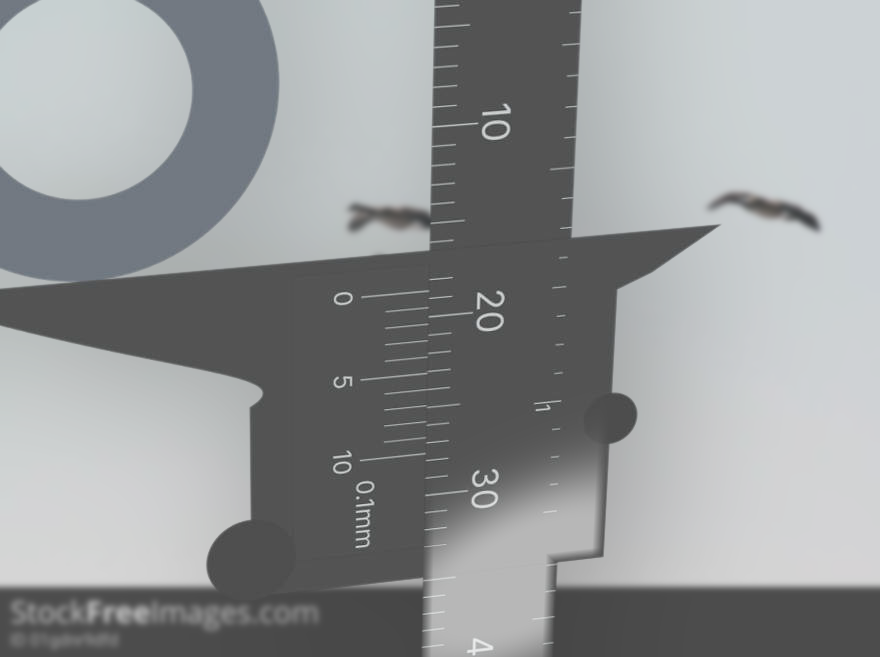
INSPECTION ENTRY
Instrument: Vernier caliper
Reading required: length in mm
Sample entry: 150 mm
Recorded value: 18.6 mm
